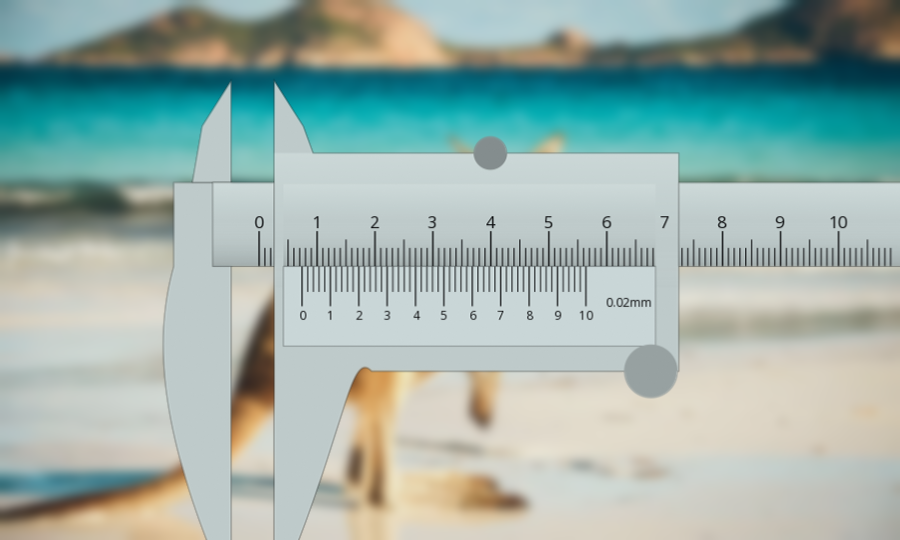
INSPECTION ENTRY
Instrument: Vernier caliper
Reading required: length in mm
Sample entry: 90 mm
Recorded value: 7.4 mm
